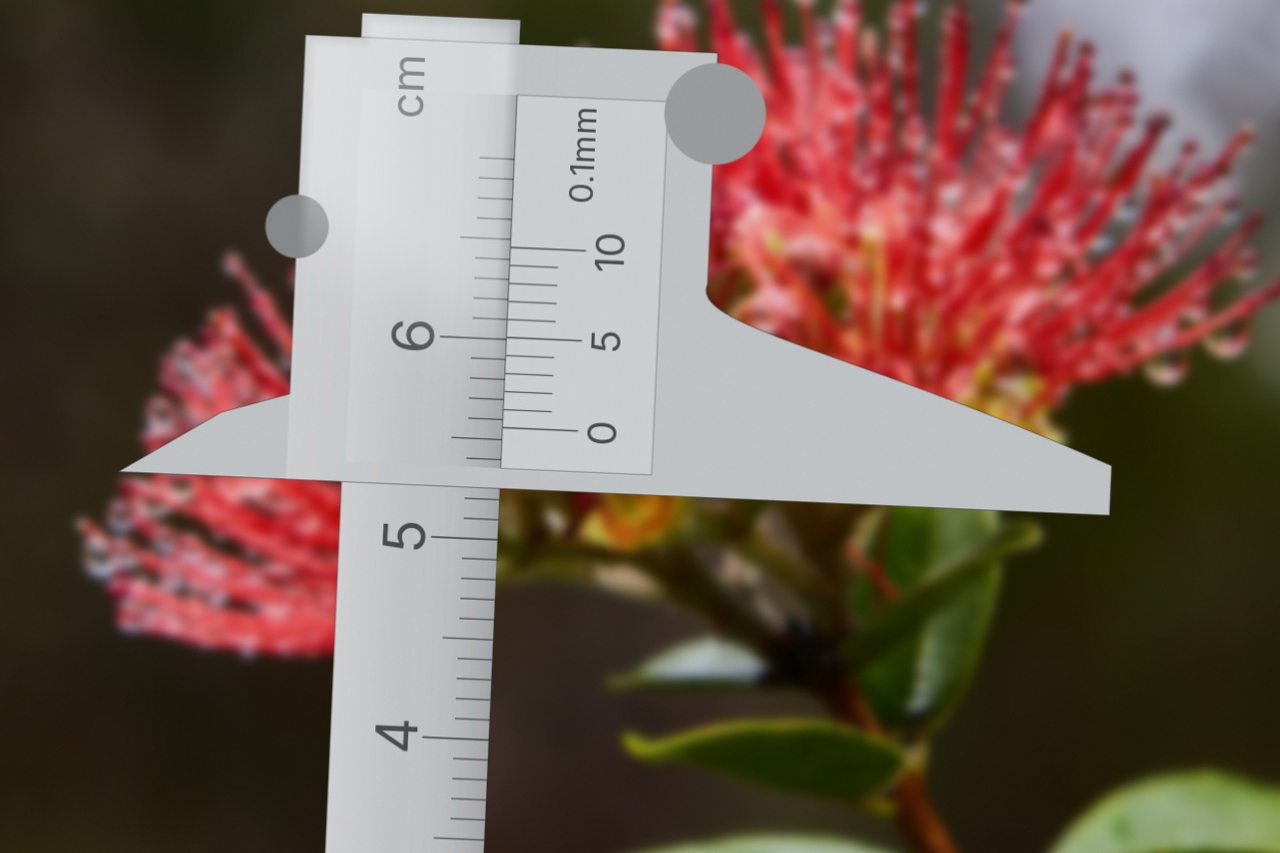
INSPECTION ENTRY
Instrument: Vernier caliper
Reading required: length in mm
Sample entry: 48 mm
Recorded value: 55.6 mm
